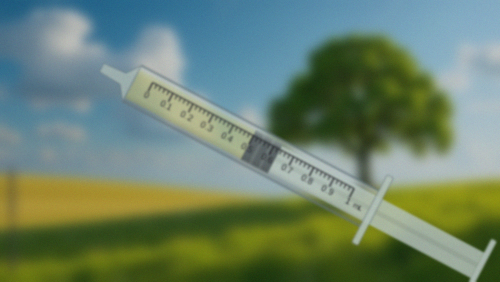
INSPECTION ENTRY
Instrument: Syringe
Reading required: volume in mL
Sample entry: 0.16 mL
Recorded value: 0.5 mL
